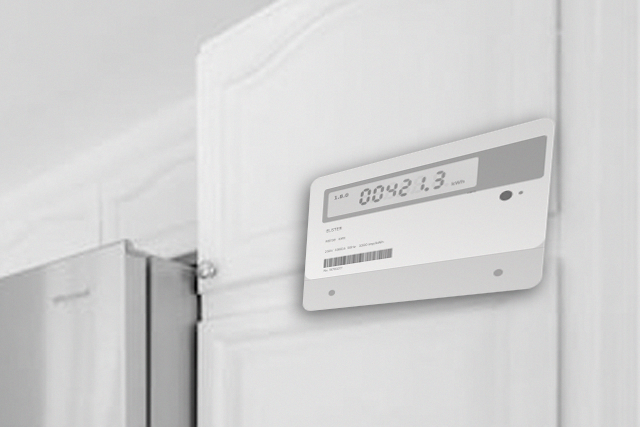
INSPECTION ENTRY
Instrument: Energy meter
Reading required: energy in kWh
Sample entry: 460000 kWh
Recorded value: 421.3 kWh
